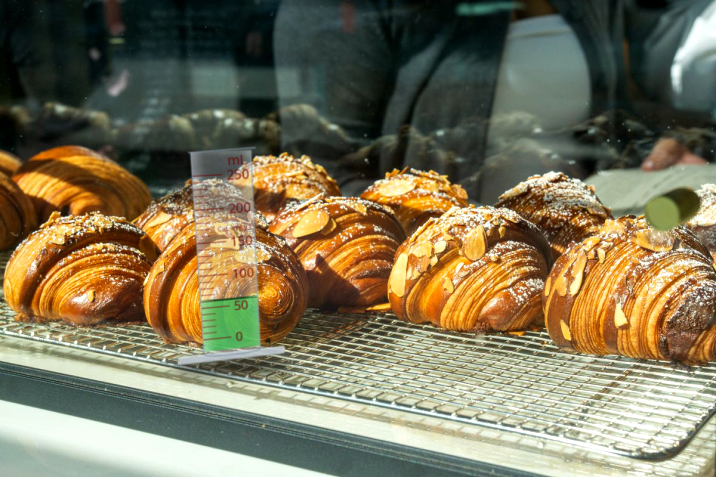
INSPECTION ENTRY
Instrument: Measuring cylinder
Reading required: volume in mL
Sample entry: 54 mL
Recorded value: 60 mL
